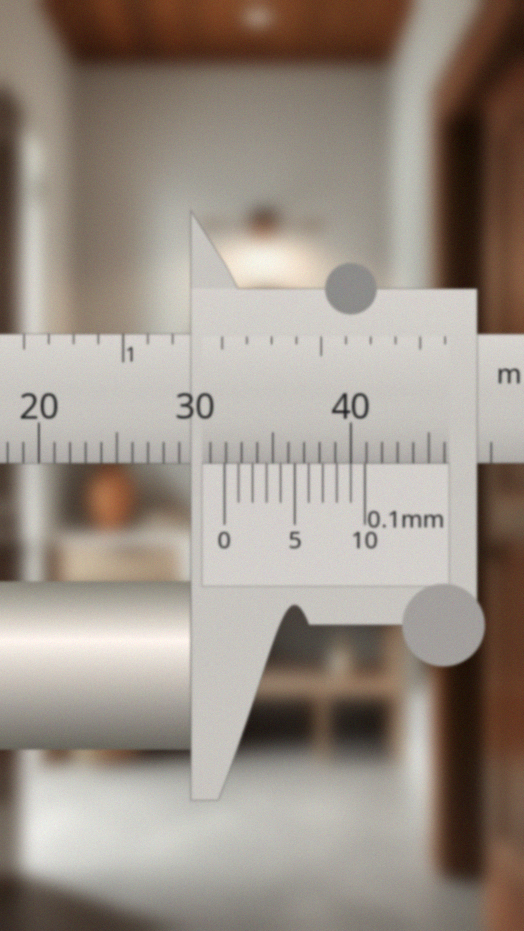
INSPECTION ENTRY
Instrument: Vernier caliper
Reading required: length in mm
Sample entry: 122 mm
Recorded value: 31.9 mm
